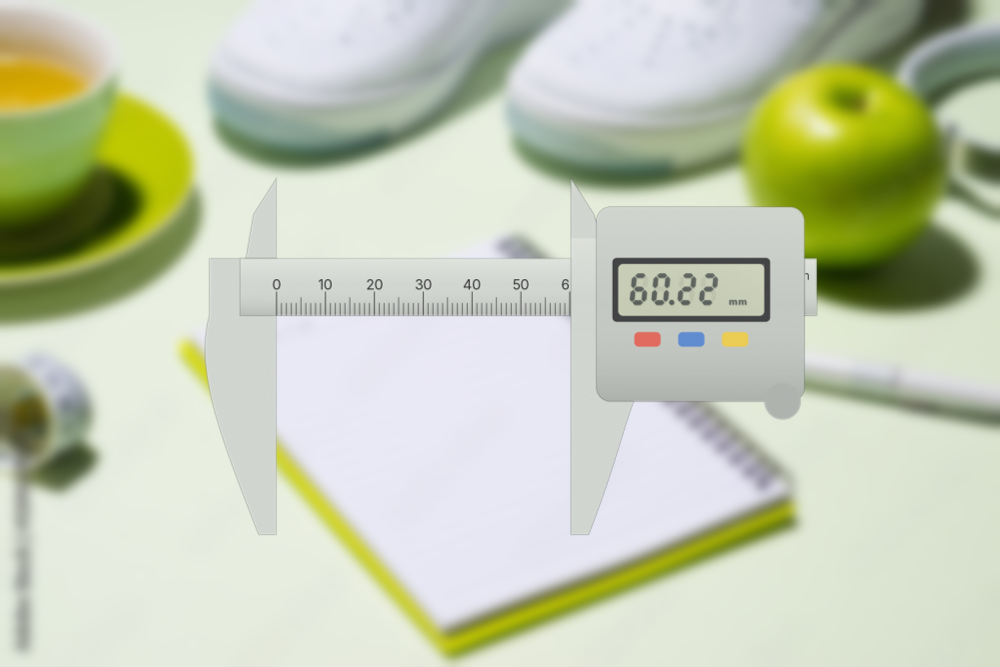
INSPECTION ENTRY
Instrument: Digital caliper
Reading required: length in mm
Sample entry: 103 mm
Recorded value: 60.22 mm
